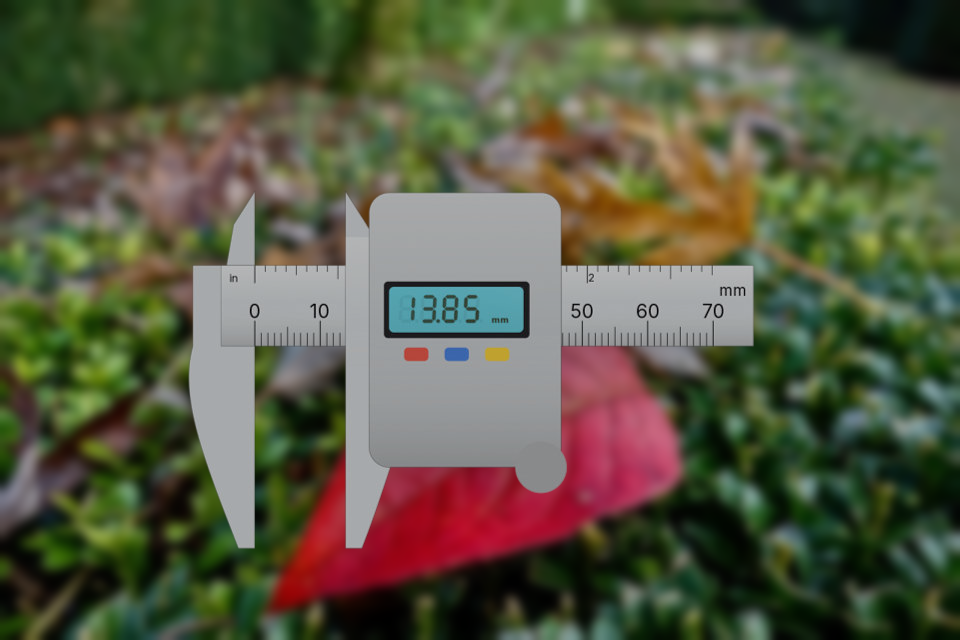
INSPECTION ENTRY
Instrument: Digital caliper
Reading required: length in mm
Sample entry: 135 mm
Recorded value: 13.85 mm
